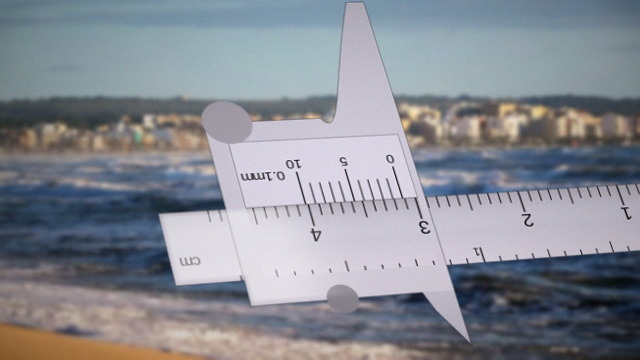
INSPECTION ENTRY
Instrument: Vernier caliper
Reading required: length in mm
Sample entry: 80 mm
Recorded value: 31.2 mm
